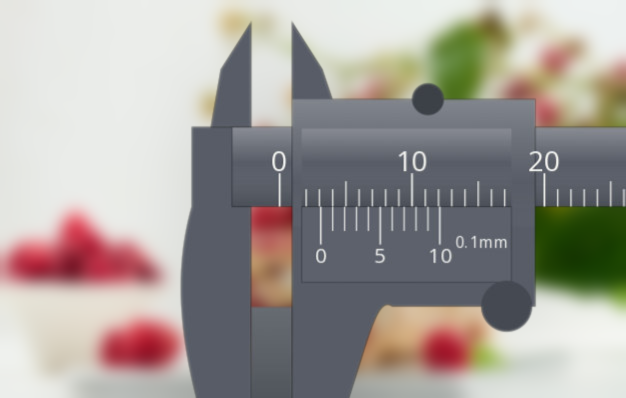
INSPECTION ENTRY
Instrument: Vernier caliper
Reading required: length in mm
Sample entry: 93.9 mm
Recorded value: 3.1 mm
